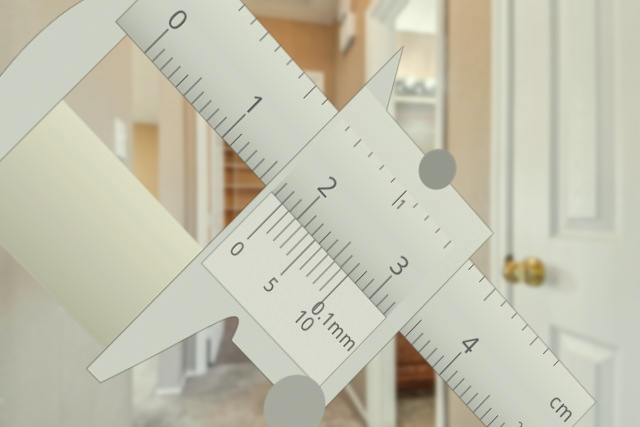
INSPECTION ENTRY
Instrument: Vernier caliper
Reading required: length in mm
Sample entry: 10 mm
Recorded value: 18.0 mm
